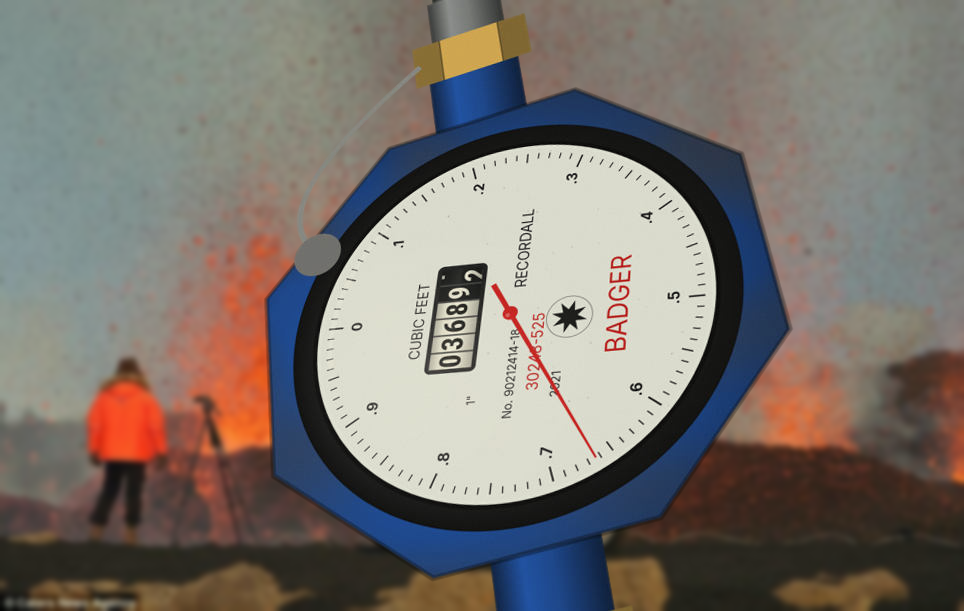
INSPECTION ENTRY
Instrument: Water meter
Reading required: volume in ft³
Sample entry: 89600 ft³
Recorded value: 36891.66 ft³
